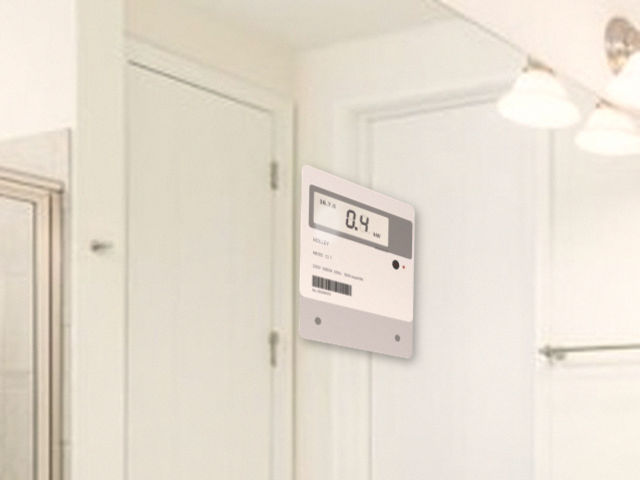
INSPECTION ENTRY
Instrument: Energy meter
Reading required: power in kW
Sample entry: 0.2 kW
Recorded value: 0.4 kW
